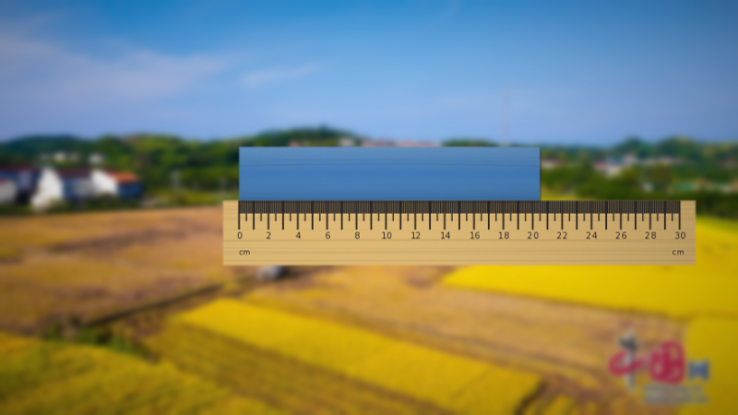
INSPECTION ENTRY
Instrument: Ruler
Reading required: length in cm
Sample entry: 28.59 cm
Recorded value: 20.5 cm
